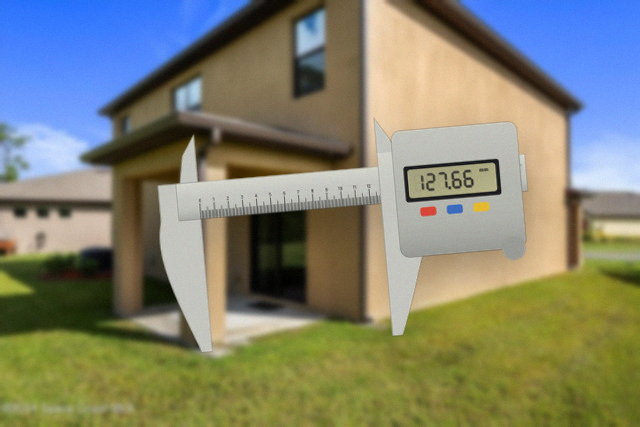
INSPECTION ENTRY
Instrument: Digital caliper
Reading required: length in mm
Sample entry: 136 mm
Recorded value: 127.66 mm
